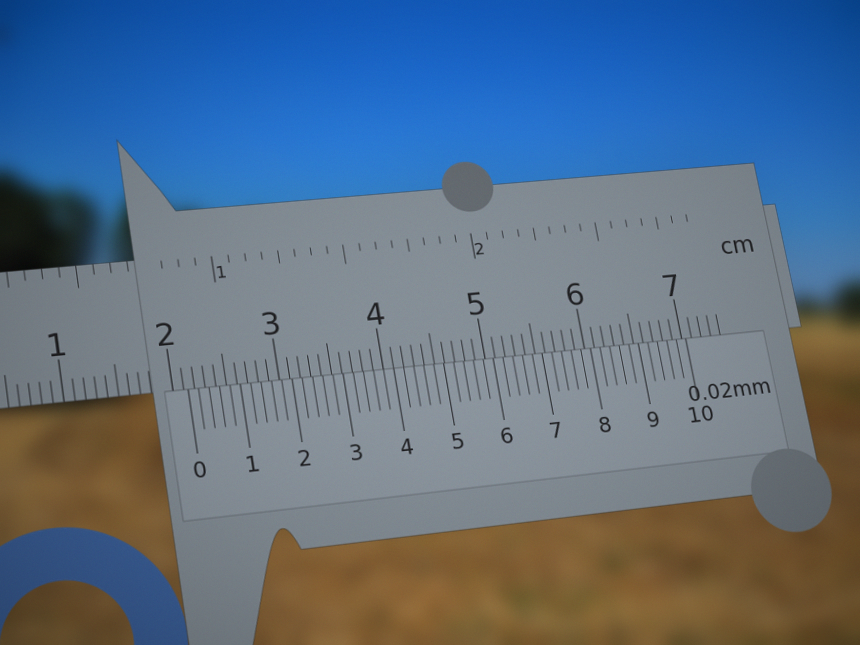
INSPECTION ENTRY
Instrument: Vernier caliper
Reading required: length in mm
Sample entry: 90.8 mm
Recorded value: 21.4 mm
